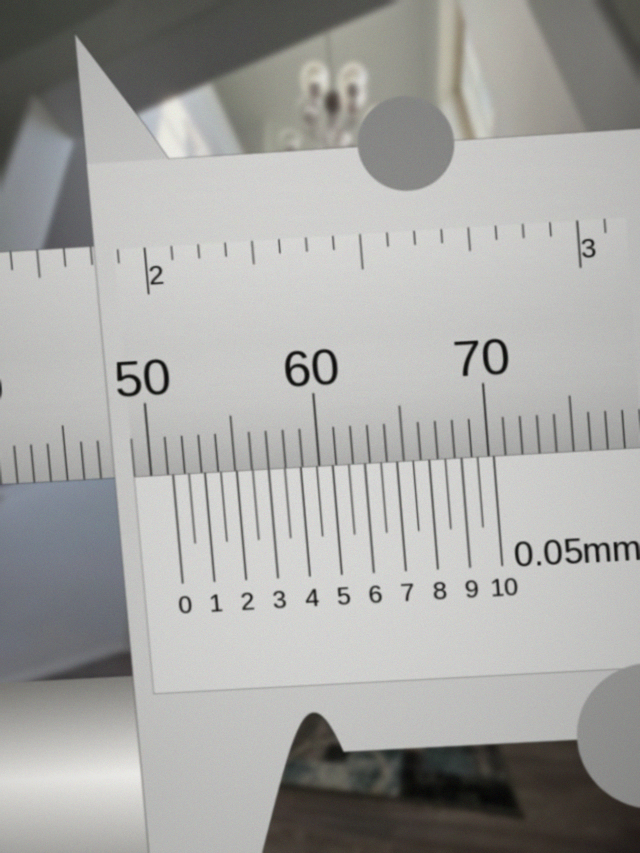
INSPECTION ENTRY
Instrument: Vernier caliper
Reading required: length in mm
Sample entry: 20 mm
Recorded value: 51.3 mm
